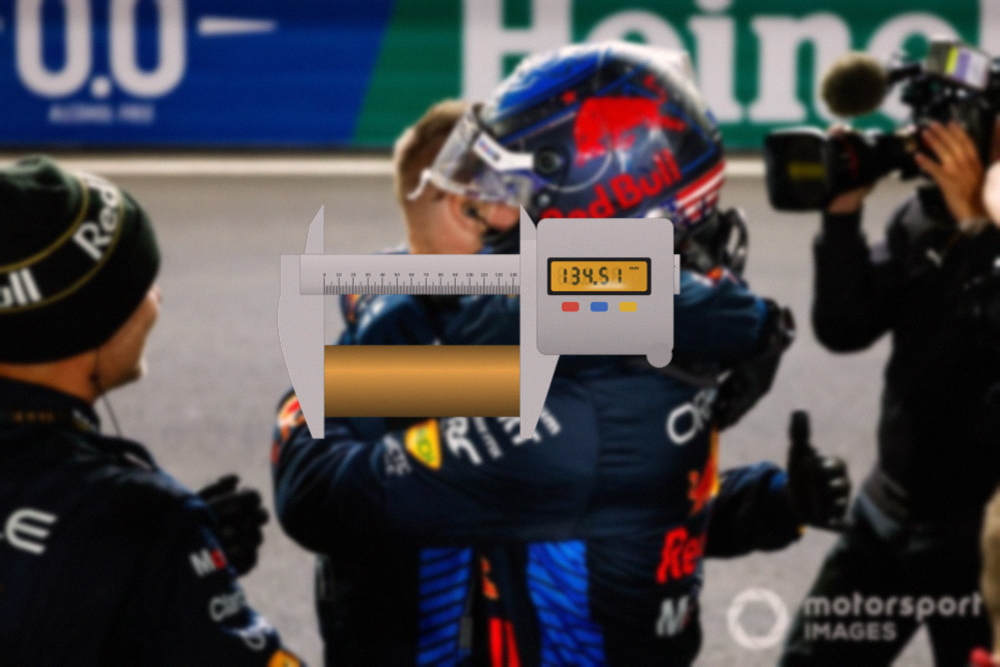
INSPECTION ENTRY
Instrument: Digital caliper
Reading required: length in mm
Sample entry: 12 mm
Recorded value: 134.51 mm
